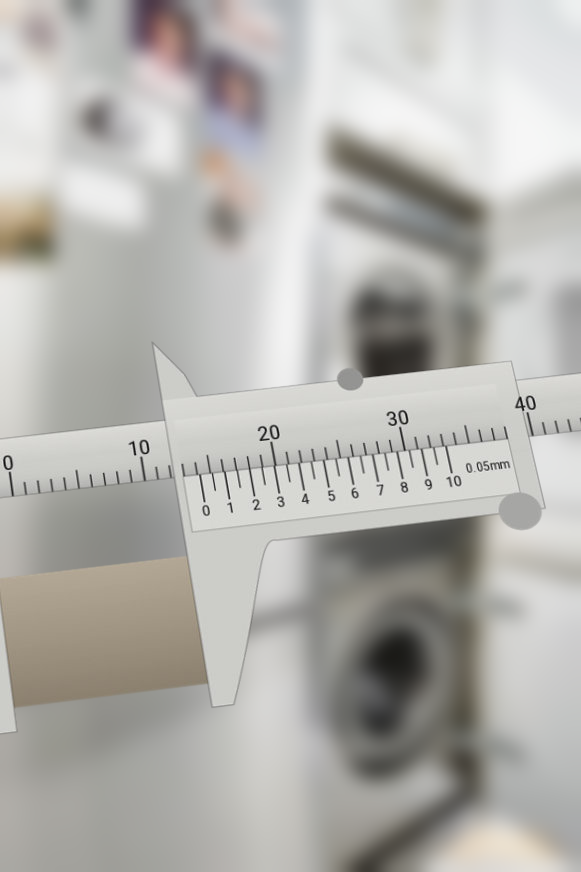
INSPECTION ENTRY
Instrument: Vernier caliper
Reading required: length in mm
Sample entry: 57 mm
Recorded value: 14.2 mm
